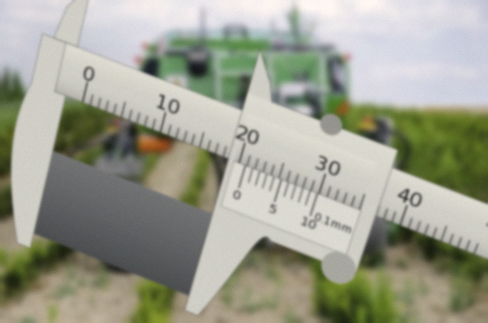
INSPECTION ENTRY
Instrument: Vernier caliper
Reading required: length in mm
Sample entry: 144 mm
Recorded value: 20.8 mm
